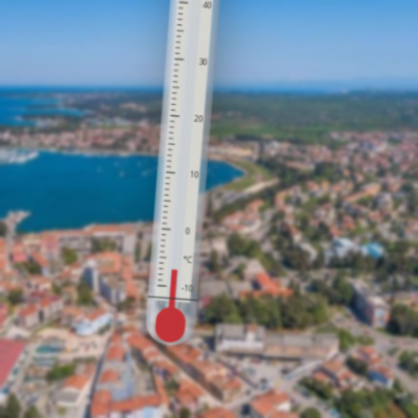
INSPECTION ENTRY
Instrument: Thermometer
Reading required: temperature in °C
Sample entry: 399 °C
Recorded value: -7 °C
